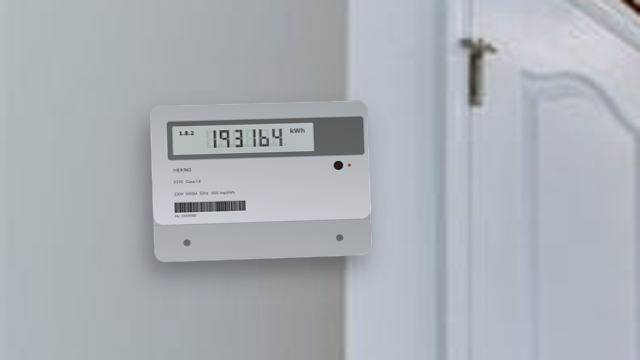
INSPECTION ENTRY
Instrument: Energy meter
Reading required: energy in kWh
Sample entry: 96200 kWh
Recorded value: 193164 kWh
